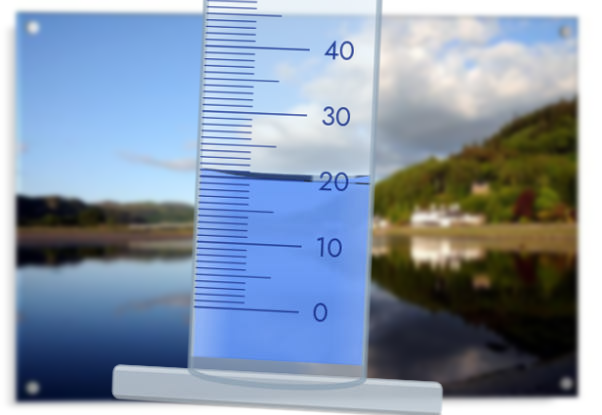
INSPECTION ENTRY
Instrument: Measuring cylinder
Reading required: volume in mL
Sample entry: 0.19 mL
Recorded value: 20 mL
